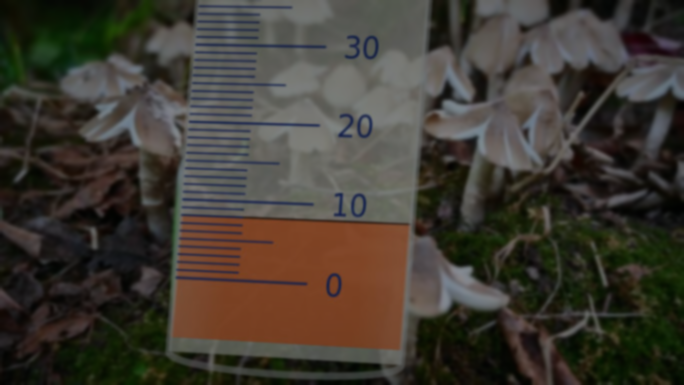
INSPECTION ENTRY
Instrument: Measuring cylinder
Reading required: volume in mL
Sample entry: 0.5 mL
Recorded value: 8 mL
